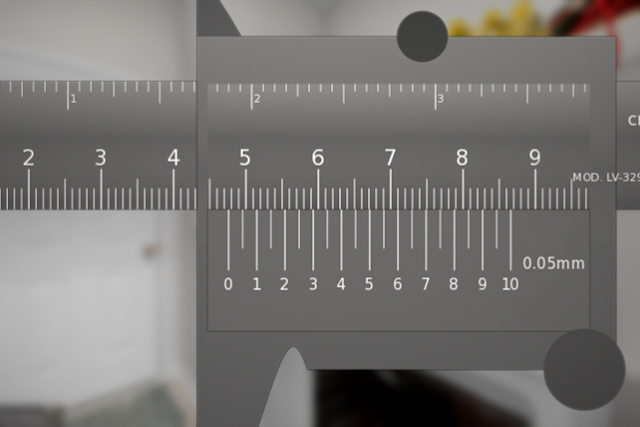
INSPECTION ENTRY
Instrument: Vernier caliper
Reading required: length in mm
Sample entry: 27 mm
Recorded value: 47.6 mm
